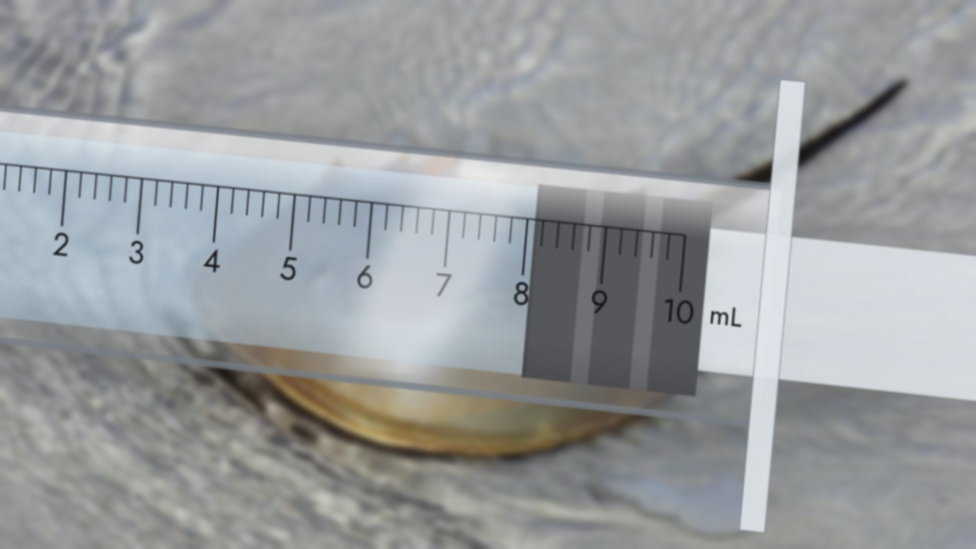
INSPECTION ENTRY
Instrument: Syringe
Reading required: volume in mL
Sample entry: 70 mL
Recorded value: 8.1 mL
